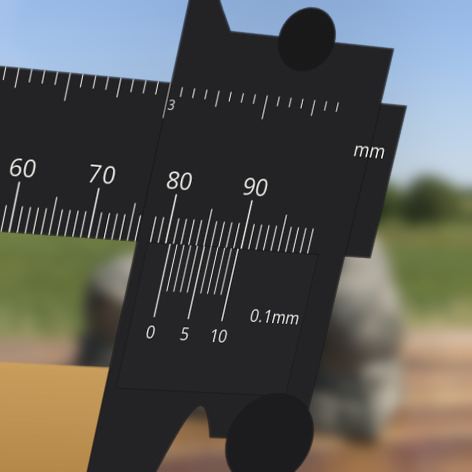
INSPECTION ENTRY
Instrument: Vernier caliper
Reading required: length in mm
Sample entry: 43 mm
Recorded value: 80.6 mm
